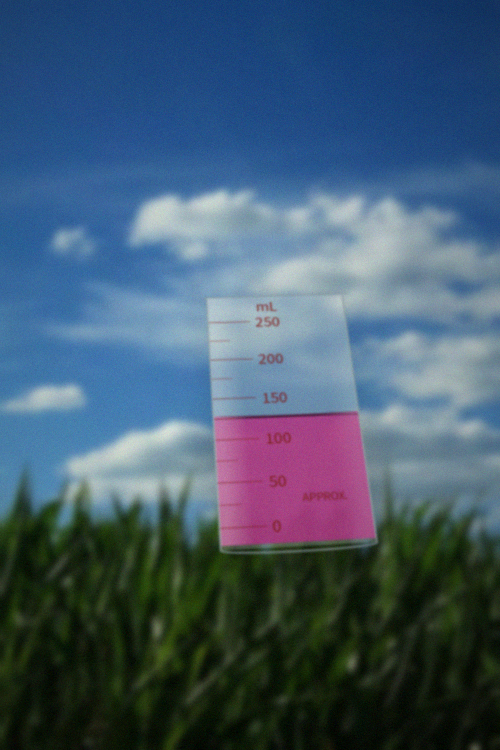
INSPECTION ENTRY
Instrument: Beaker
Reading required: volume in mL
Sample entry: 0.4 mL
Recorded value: 125 mL
